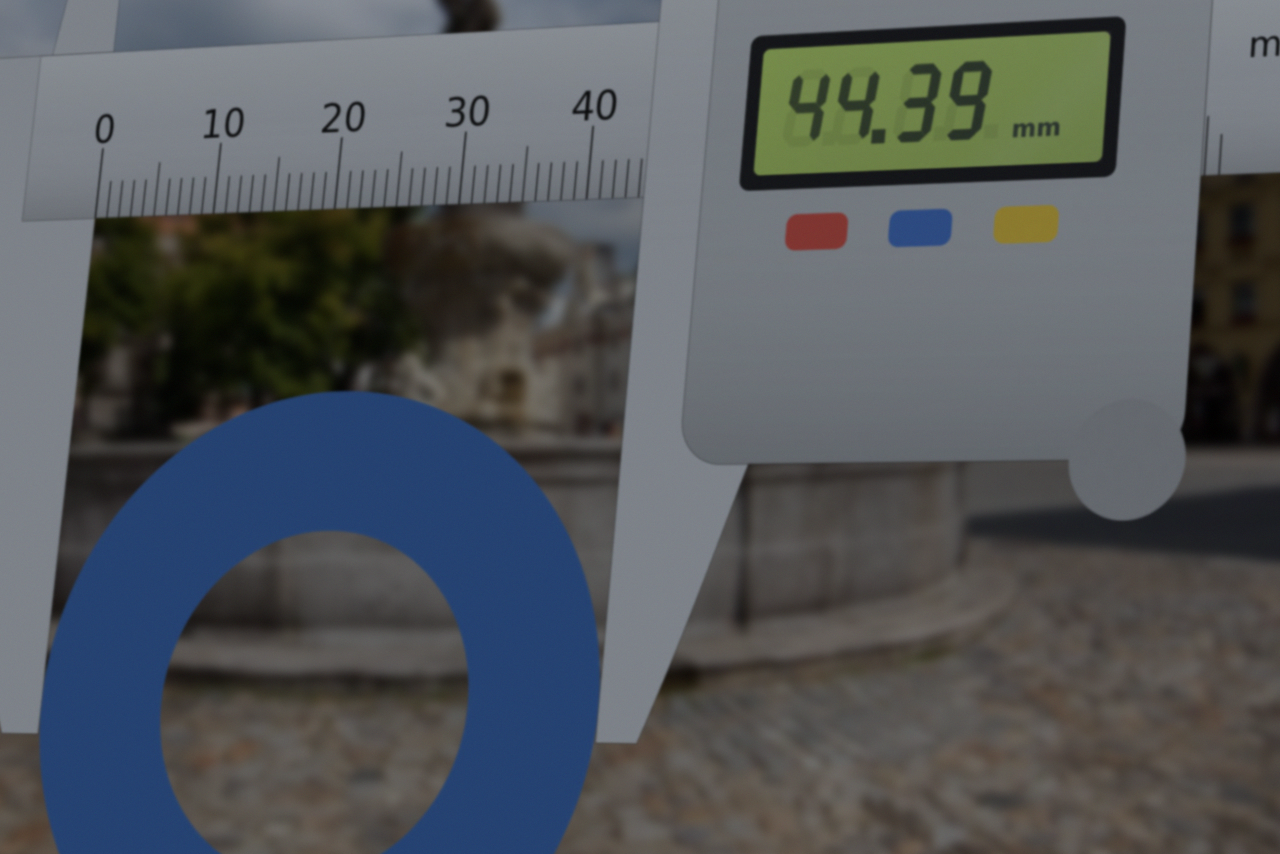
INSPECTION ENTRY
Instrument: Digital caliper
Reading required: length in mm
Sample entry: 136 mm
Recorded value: 44.39 mm
